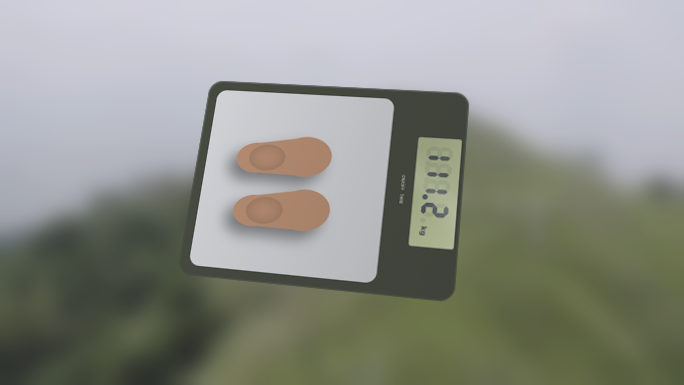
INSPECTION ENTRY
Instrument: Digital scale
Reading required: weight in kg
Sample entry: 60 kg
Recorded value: 111.2 kg
